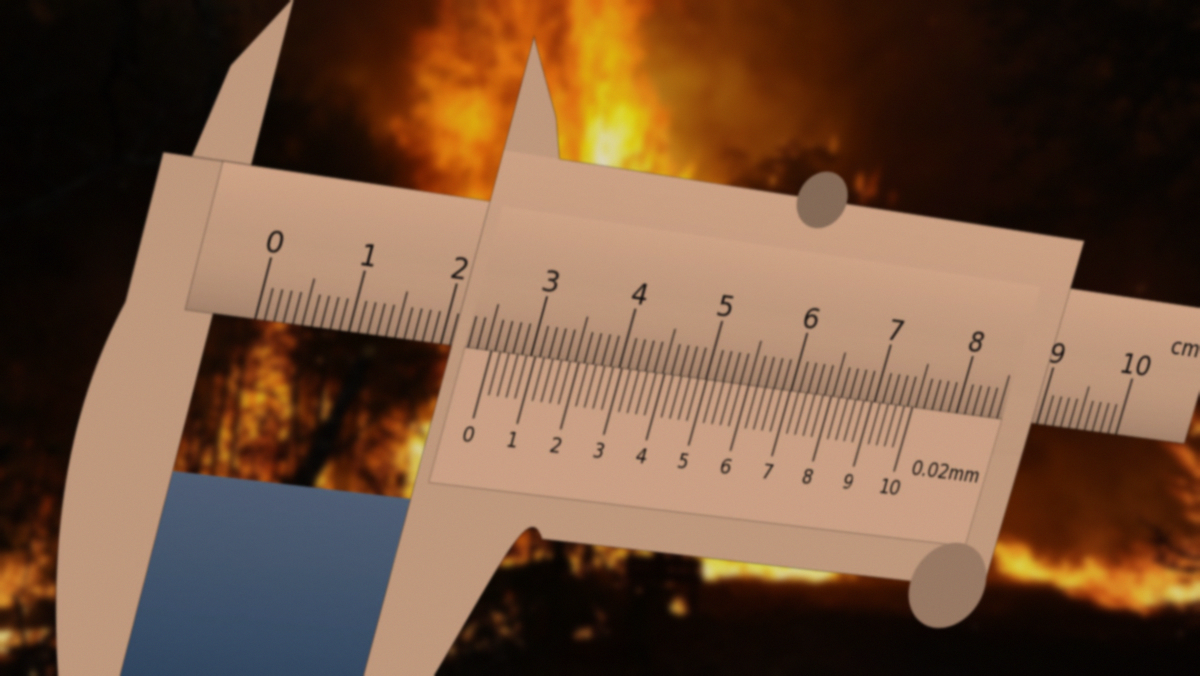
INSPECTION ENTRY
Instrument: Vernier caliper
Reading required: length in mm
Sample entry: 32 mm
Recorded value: 25.6 mm
